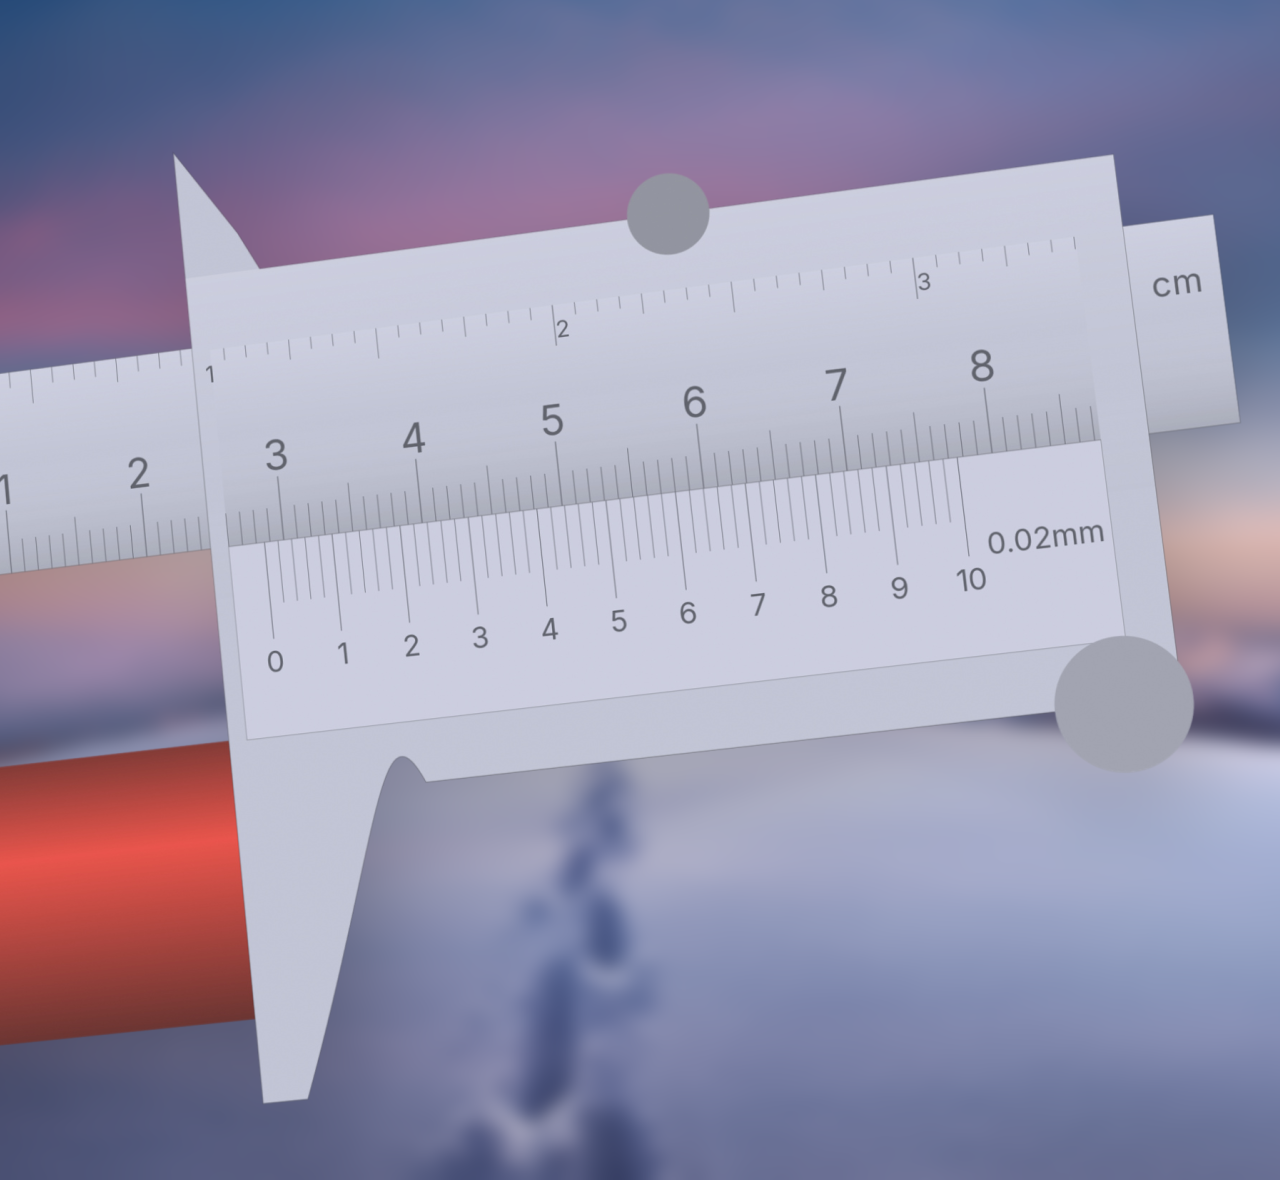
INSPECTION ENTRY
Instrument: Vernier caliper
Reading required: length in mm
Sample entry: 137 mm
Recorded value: 28.6 mm
